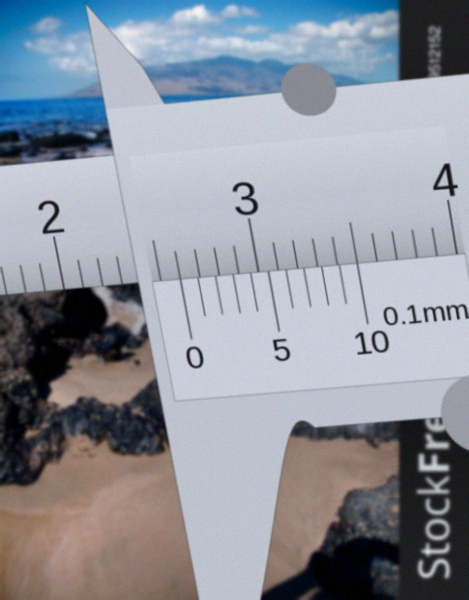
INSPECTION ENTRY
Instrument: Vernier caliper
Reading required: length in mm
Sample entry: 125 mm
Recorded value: 26.0 mm
